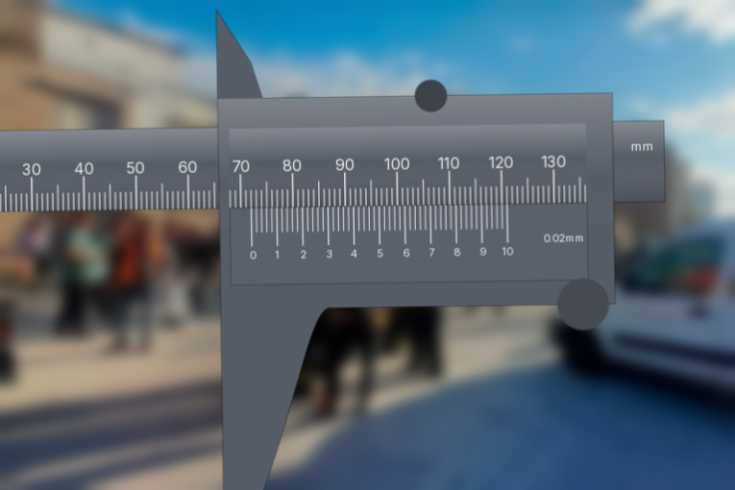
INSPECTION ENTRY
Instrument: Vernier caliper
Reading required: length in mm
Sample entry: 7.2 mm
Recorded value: 72.0 mm
